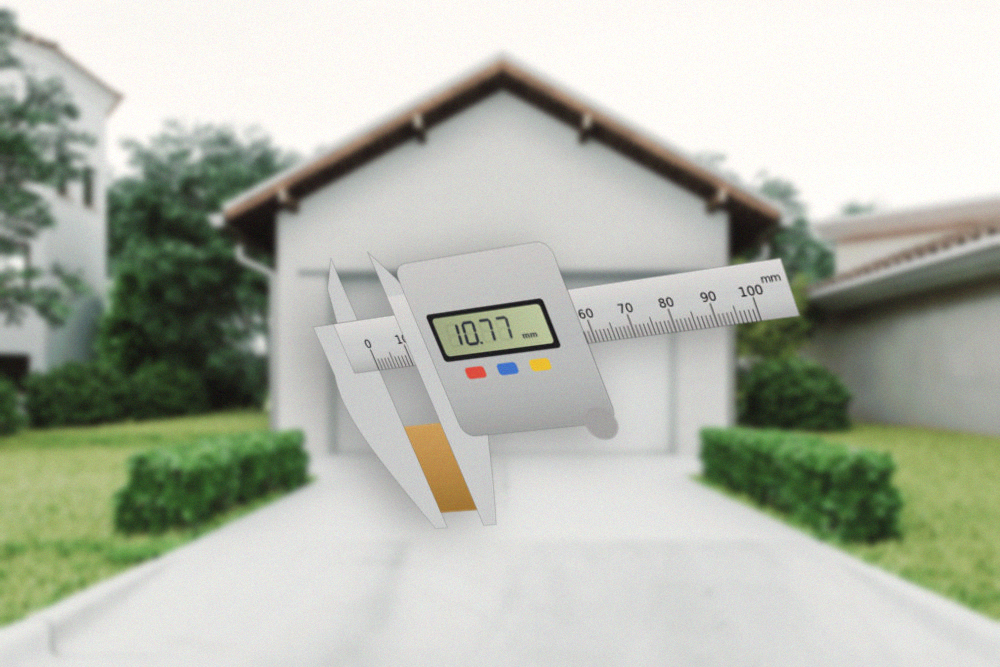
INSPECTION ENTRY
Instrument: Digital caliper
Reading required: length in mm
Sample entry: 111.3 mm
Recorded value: 10.77 mm
